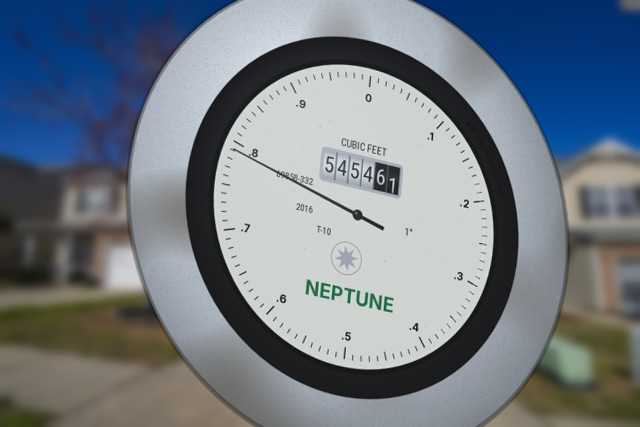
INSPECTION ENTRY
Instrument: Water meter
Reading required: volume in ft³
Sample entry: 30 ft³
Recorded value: 545460.79 ft³
